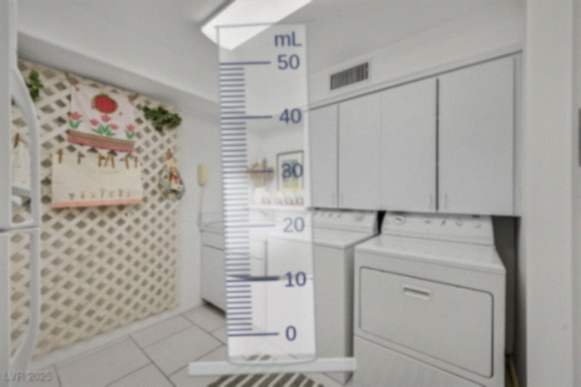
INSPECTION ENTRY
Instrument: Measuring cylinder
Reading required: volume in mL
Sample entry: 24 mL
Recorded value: 10 mL
